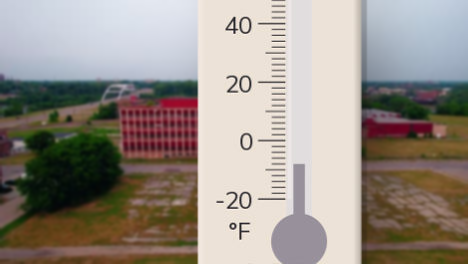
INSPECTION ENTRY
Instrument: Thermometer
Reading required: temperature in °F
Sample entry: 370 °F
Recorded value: -8 °F
